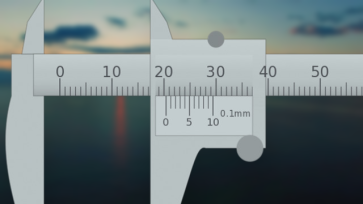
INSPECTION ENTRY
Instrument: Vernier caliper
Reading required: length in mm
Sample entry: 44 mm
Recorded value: 20.4 mm
